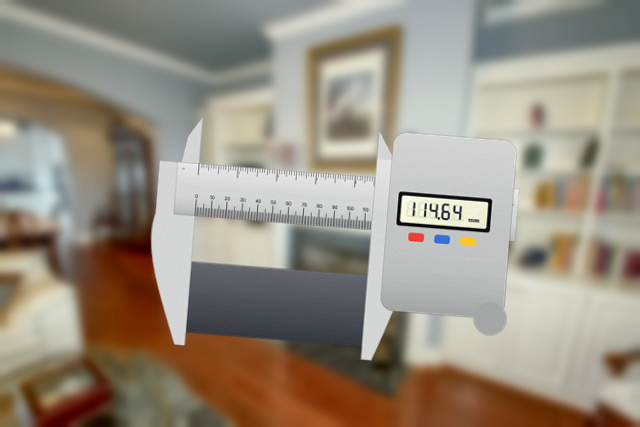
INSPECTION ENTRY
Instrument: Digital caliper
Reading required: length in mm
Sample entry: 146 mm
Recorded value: 114.64 mm
